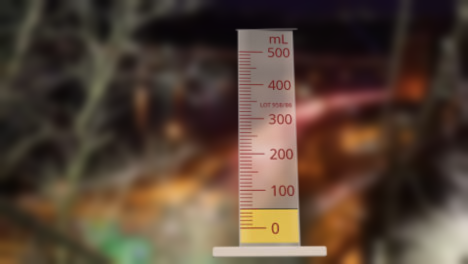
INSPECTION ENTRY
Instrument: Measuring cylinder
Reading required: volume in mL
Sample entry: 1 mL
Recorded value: 50 mL
